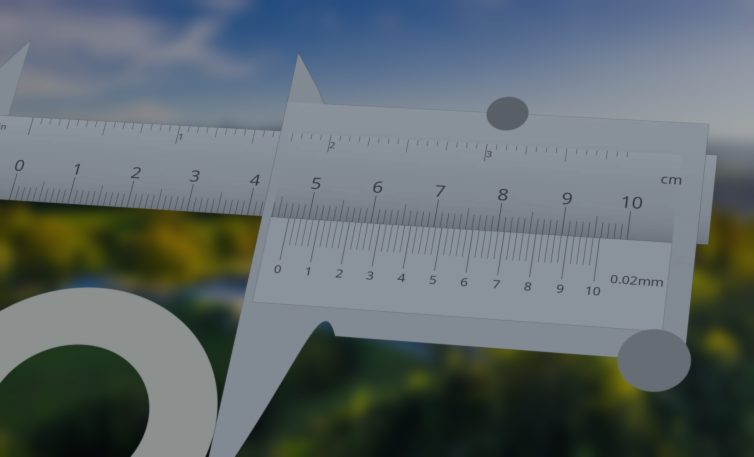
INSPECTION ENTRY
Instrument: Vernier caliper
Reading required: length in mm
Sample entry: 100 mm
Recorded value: 46.8 mm
